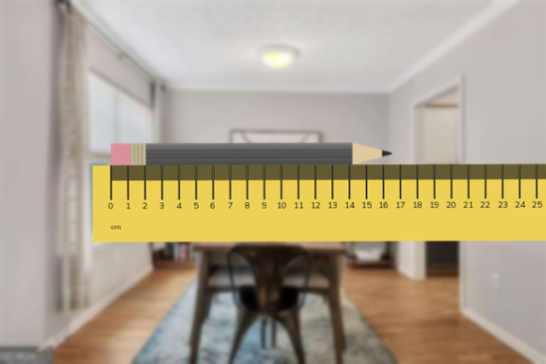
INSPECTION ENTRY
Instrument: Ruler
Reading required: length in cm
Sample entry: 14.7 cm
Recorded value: 16.5 cm
